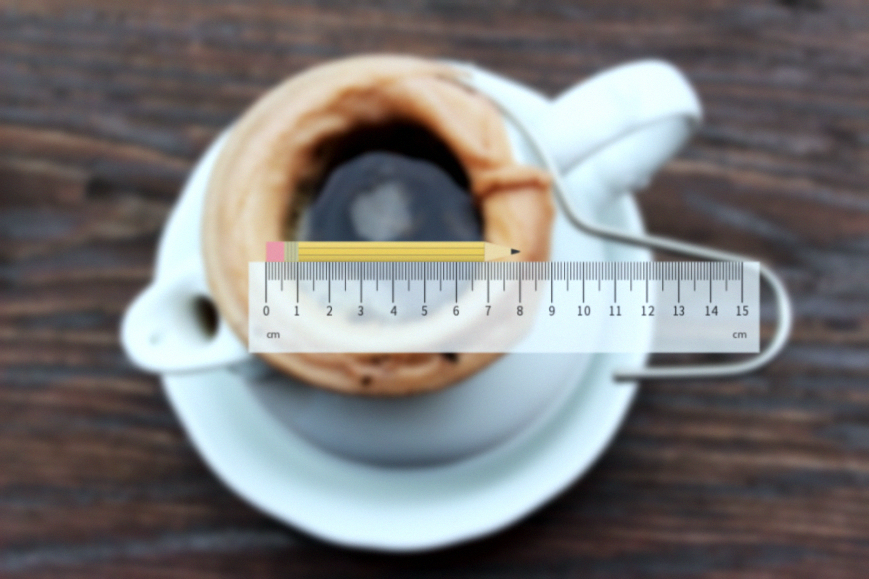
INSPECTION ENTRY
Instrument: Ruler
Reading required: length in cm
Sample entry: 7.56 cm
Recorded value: 8 cm
